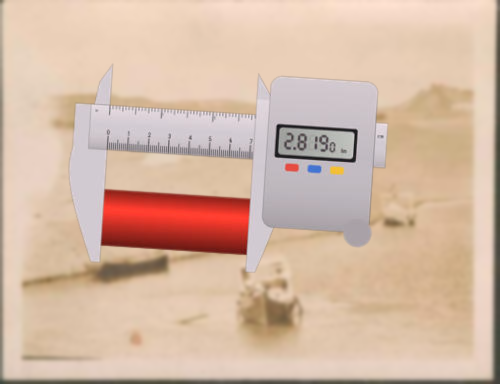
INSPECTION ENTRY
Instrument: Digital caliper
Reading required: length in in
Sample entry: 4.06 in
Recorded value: 2.8190 in
